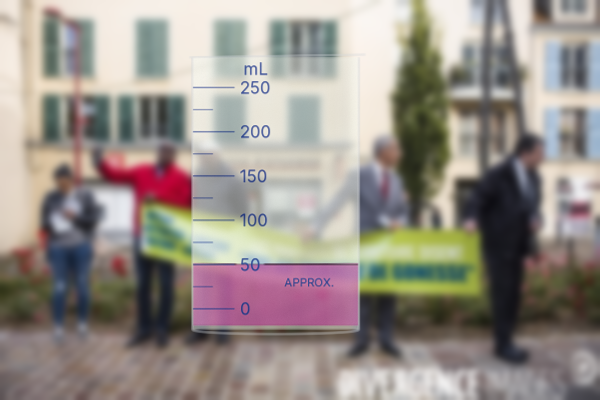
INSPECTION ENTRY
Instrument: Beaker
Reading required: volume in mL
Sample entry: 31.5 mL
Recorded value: 50 mL
